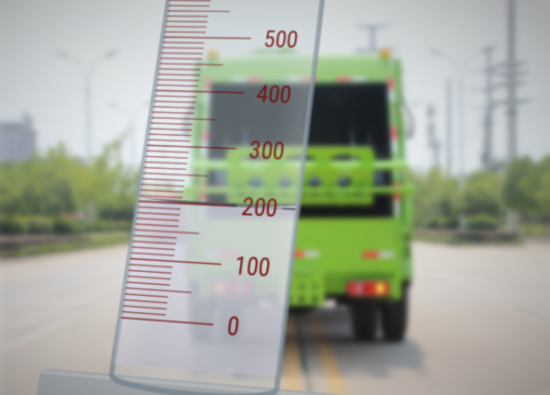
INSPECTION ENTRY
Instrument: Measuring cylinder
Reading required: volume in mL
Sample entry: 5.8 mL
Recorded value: 200 mL
